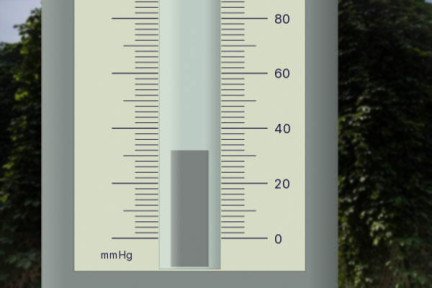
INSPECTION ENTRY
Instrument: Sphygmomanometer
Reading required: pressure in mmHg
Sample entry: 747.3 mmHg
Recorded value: 32 mmHg
